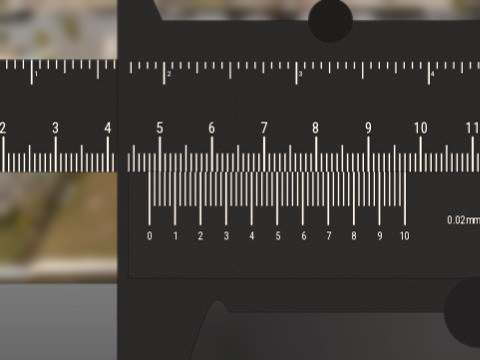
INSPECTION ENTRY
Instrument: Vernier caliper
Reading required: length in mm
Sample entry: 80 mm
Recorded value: 48.0 mm
